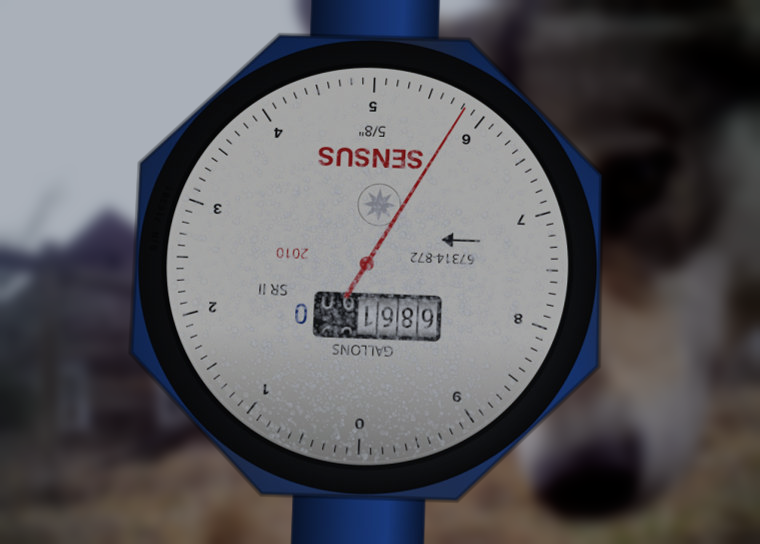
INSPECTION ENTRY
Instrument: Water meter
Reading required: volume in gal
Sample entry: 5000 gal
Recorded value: 6861895.8 gal
